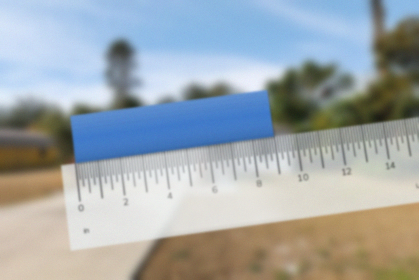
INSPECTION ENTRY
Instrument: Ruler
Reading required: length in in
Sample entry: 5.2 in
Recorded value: 9 in
